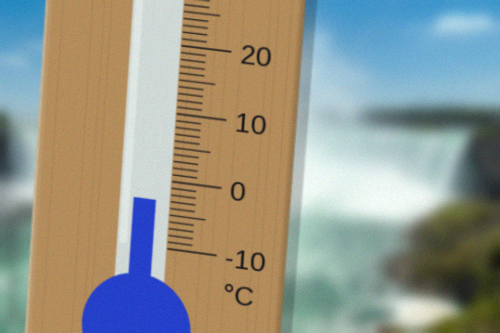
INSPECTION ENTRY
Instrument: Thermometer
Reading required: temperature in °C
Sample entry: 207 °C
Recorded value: -3 °C
